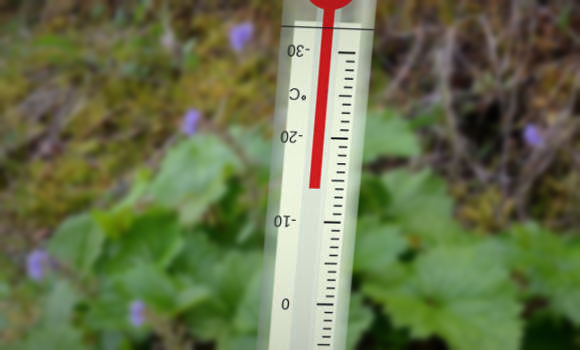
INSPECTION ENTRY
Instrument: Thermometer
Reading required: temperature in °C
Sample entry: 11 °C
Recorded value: -14 °C
